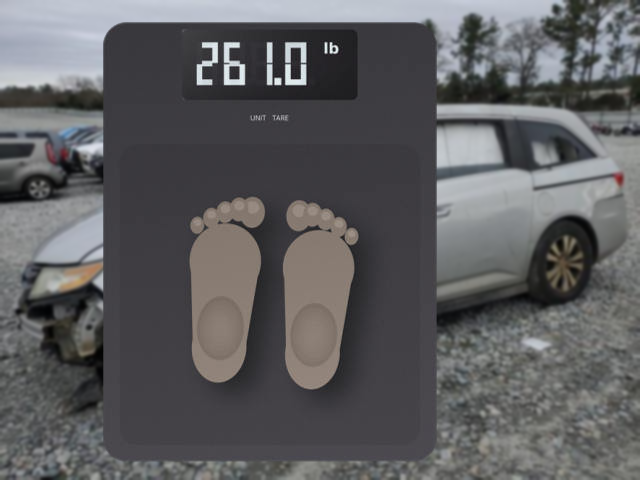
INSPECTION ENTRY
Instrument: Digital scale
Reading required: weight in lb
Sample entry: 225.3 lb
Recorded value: 261.0 lb
